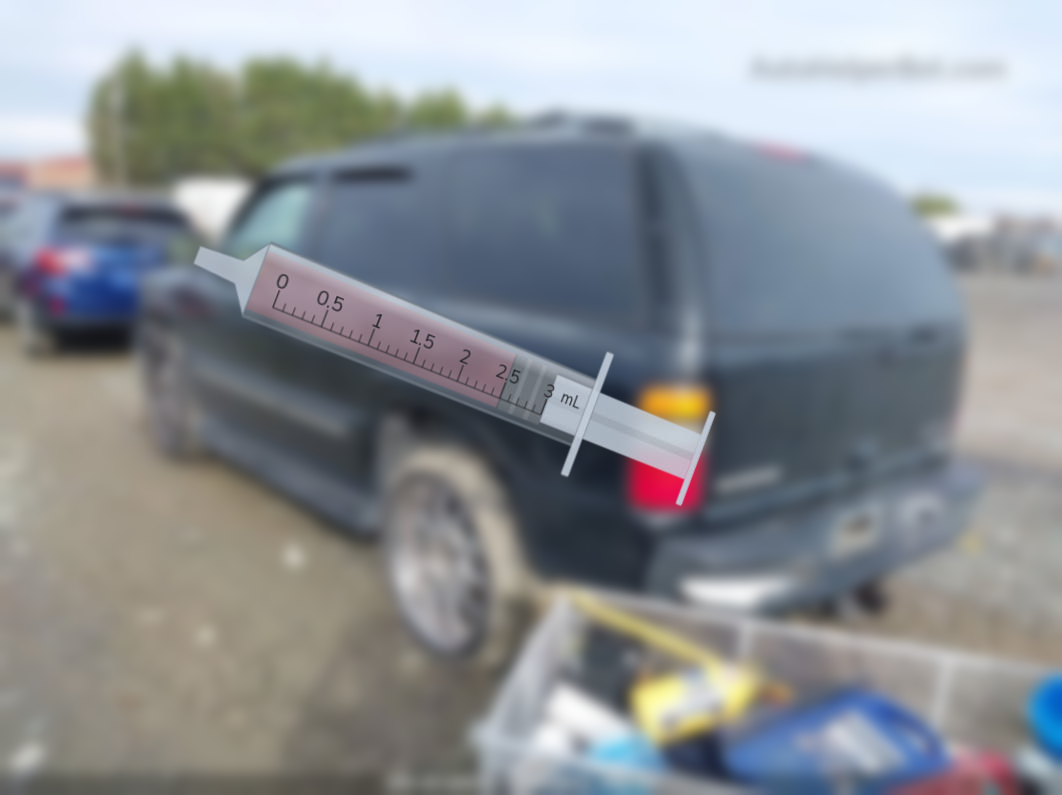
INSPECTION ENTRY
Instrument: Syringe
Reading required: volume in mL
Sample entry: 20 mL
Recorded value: 2.5 mL
